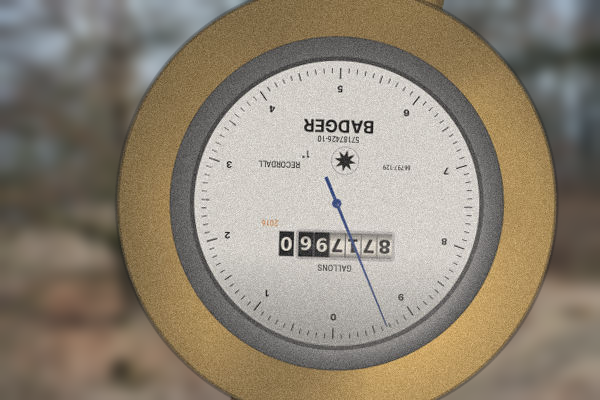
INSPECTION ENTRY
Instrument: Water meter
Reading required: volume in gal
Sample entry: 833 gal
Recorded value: 8717959.3 gal
